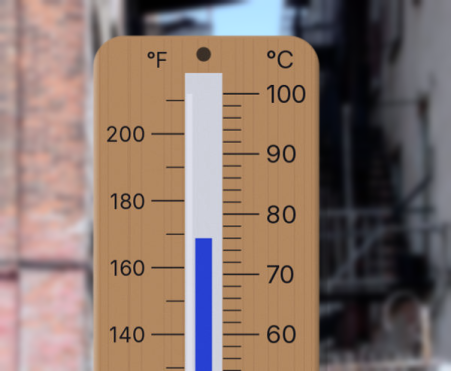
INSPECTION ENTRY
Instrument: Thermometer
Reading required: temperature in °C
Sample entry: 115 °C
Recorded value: 76 °C
